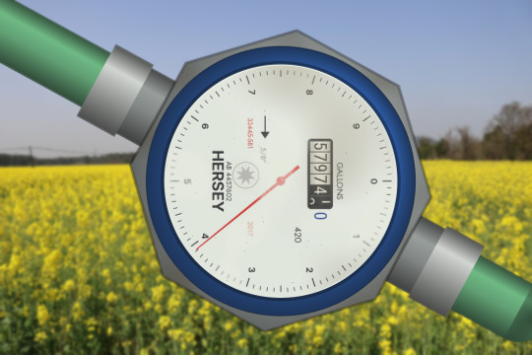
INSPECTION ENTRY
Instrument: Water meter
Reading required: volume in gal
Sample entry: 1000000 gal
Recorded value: 5797413.9 gal
